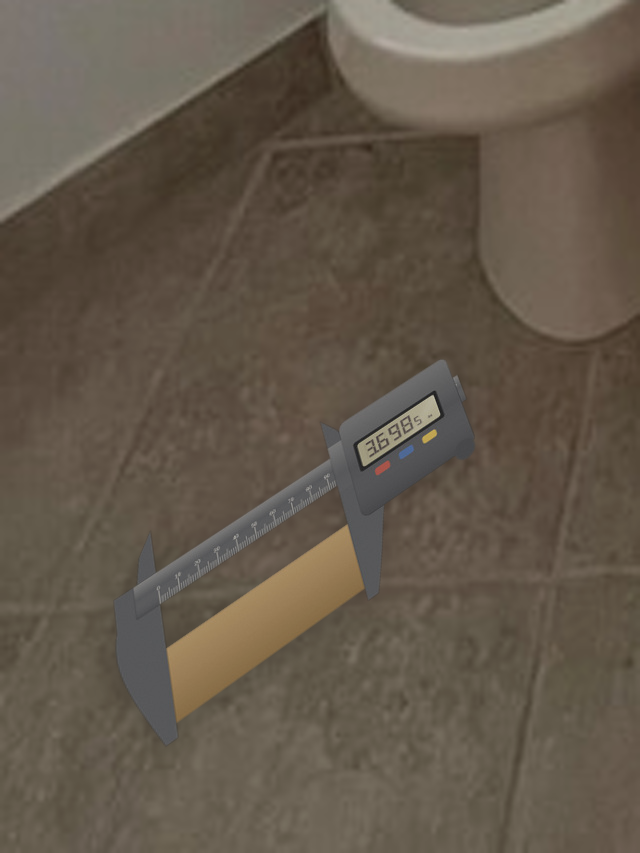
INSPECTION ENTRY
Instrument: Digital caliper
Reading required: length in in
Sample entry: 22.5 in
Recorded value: 3.6985 in
